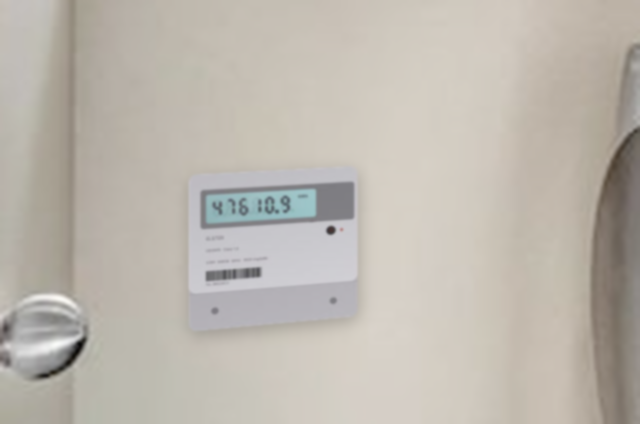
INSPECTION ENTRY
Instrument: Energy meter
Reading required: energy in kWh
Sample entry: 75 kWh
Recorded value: 47610.9 kWh
